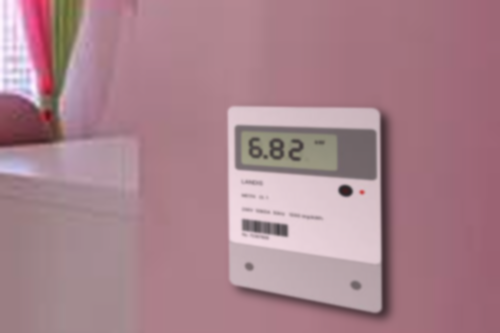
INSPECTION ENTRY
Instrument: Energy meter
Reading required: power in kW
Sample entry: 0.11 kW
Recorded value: 6.82 kW
